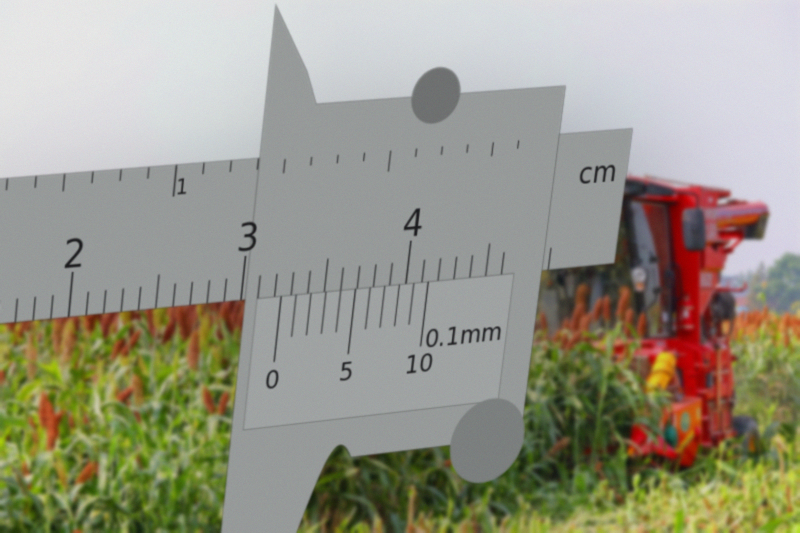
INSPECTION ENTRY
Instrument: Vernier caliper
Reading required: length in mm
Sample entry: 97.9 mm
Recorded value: 32.4 mm
